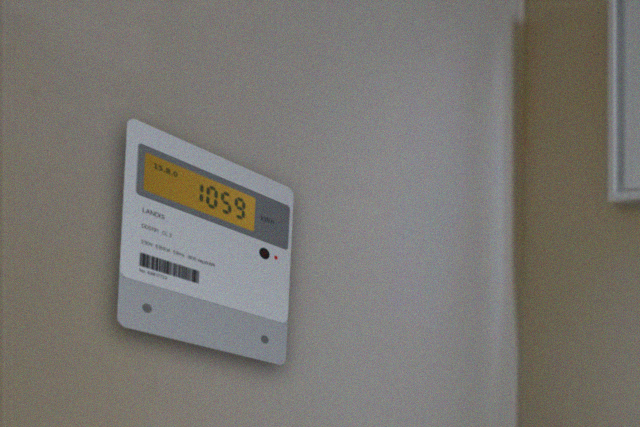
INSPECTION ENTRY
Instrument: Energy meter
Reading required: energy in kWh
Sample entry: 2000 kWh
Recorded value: 1059 kWh
